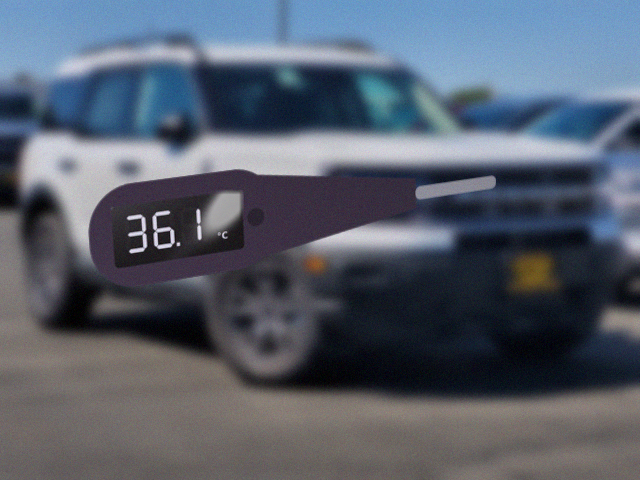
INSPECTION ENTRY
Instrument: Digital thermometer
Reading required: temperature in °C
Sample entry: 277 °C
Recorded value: 36.1 °C
